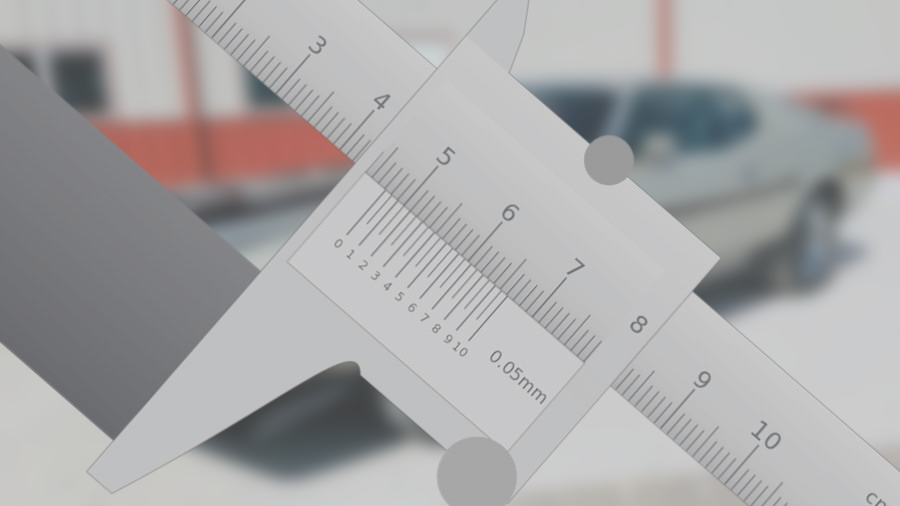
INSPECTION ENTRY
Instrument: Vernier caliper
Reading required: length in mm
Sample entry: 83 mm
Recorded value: 47.2 mm
